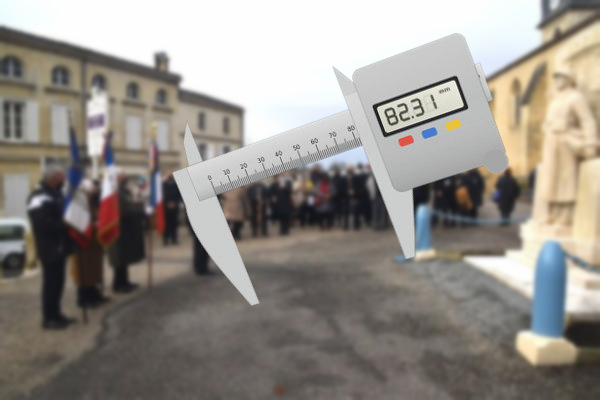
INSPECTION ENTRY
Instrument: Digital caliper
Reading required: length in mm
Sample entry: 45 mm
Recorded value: 82.31 mm
